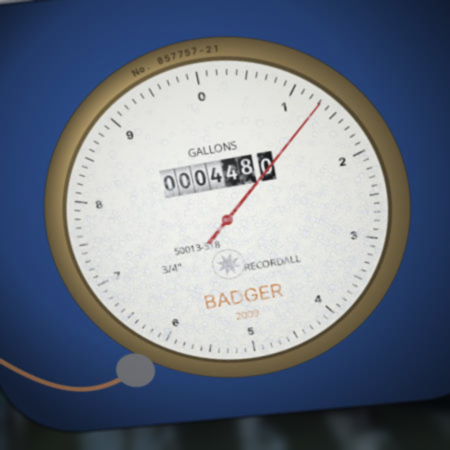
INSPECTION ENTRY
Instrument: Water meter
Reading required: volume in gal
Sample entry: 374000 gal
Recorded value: 4481.3 gal
